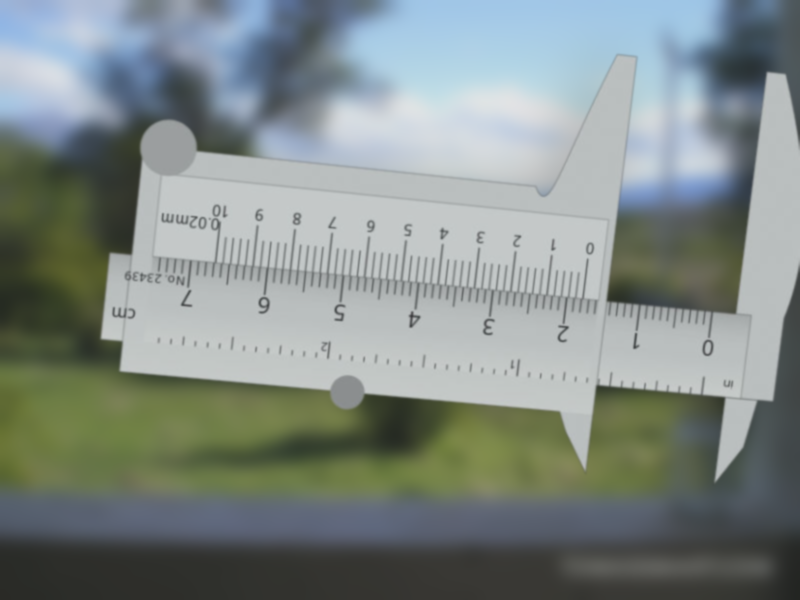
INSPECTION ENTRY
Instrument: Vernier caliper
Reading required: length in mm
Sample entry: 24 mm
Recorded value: 17.8 mm
